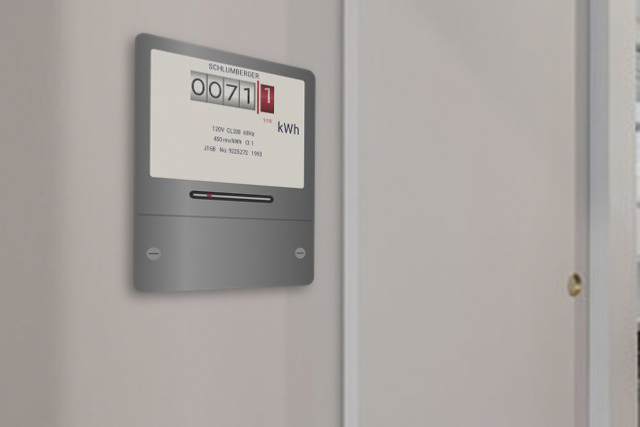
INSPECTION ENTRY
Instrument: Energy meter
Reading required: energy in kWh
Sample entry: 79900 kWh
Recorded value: 71.1 kWh
